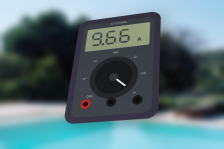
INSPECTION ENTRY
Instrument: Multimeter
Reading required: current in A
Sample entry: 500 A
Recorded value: 9.66 A
